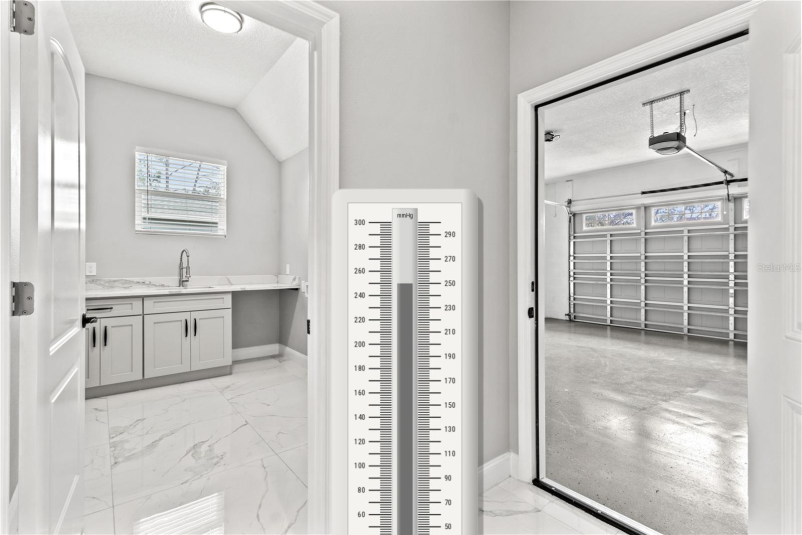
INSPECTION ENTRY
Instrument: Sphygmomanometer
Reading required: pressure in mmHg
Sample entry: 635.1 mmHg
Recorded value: 250 mmHg
